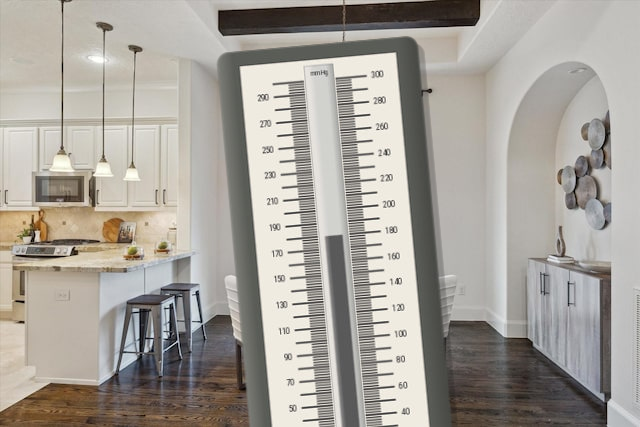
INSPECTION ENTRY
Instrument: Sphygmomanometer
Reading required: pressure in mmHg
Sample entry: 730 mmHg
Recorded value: 180 mmHg
